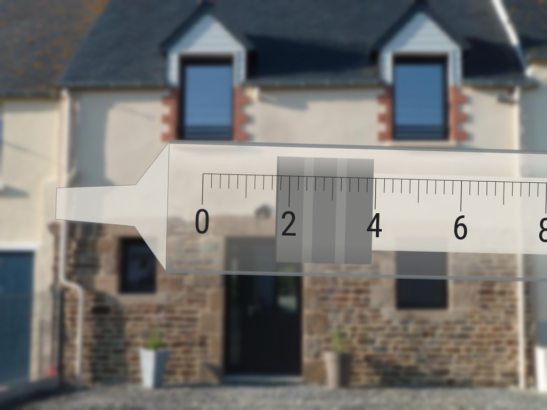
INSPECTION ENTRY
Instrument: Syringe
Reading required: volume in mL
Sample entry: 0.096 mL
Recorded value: 1.7 mL
